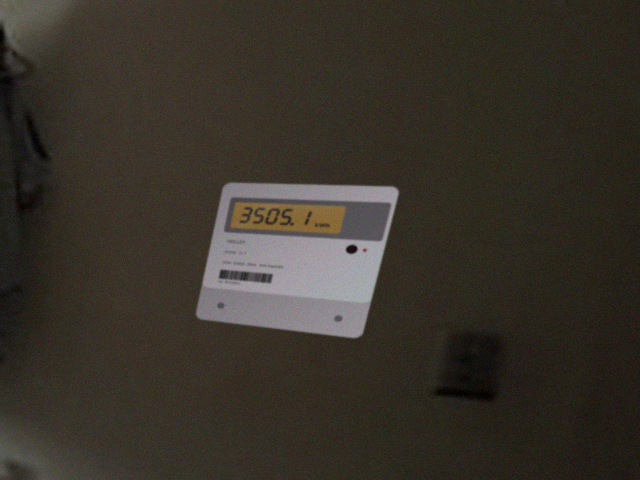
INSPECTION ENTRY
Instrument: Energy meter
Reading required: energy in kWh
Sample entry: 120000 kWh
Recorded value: 3505.1 kWh
